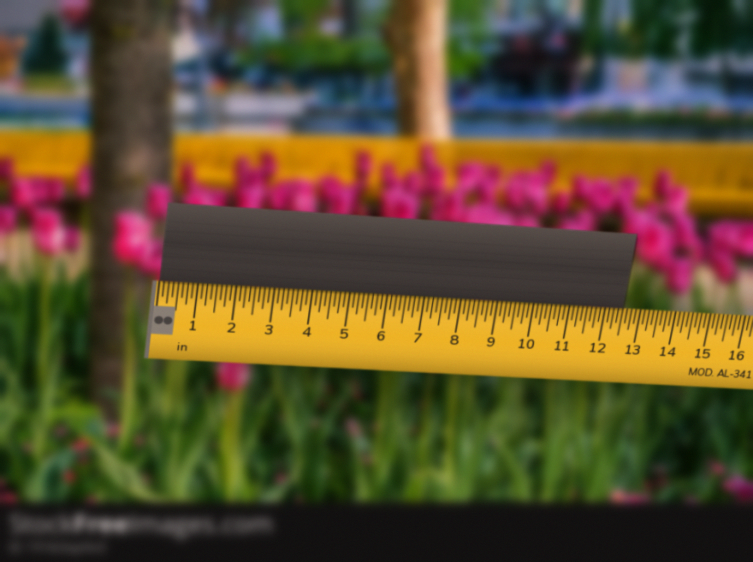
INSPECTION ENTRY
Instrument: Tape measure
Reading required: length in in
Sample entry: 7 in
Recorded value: 12.5 in
